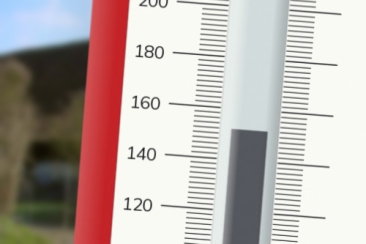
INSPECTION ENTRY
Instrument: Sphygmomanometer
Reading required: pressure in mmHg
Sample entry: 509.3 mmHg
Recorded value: 152 mmHg
